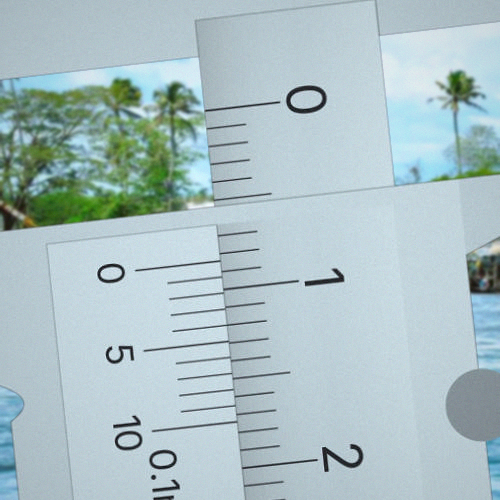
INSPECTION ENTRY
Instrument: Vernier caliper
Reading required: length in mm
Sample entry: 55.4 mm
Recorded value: 8.4 mm
